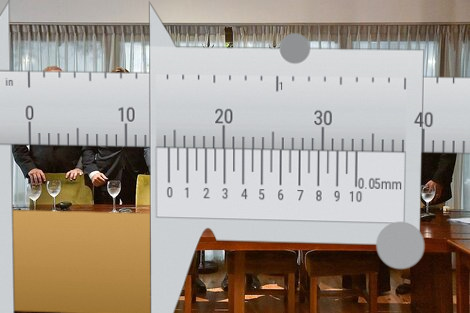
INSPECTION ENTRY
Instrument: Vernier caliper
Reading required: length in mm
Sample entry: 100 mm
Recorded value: 14.4 mm
